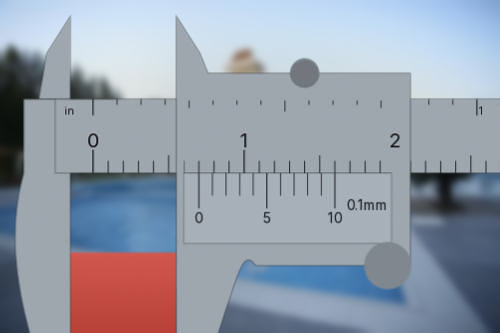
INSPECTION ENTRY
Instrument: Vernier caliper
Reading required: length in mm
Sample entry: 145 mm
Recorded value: 7.0 mm
